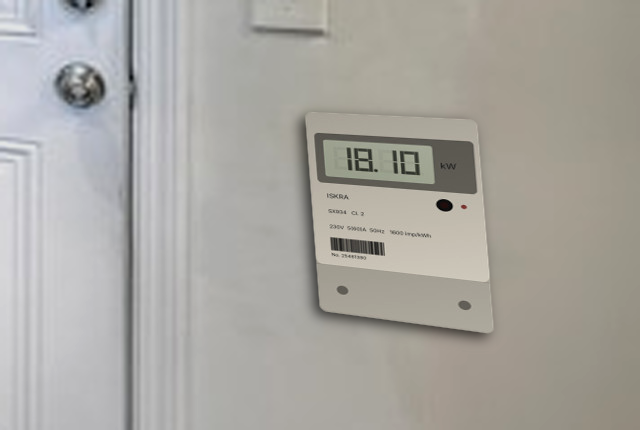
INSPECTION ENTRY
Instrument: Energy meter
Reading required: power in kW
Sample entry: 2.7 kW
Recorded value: 18.10 kW
